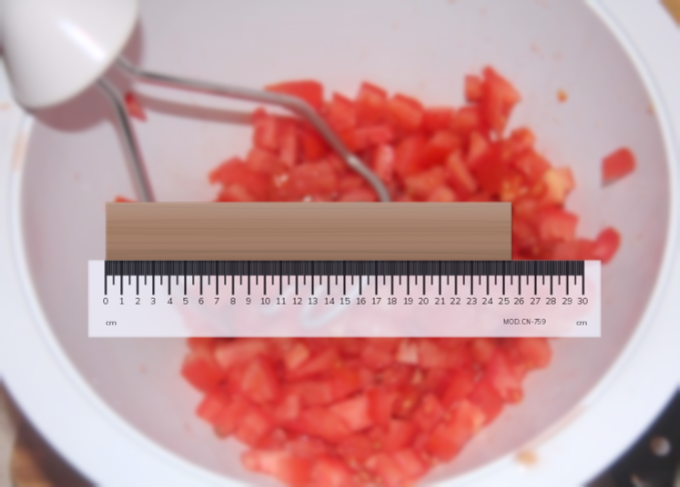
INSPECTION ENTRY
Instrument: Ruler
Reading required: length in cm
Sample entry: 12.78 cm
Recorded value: 25.5 cm
